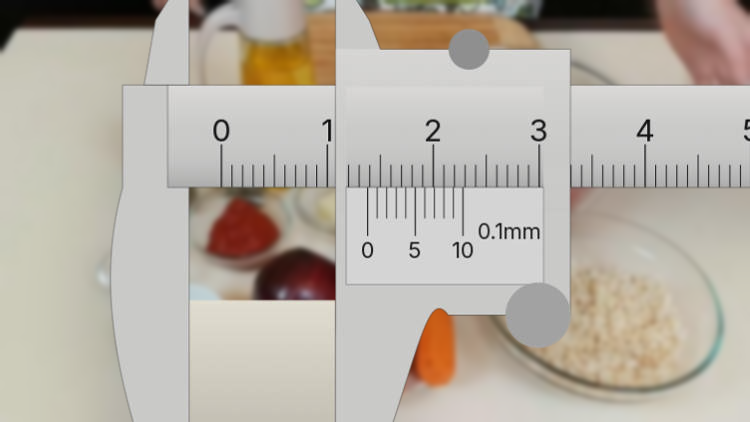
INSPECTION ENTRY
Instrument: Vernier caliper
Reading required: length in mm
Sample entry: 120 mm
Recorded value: 13.8 mm
